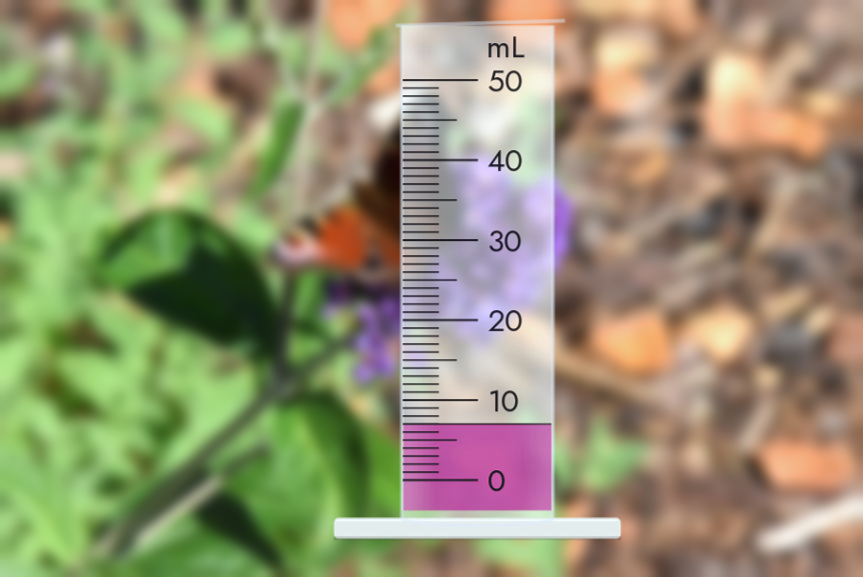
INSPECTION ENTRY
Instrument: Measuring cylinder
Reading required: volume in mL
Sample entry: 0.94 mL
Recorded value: 7 mL
